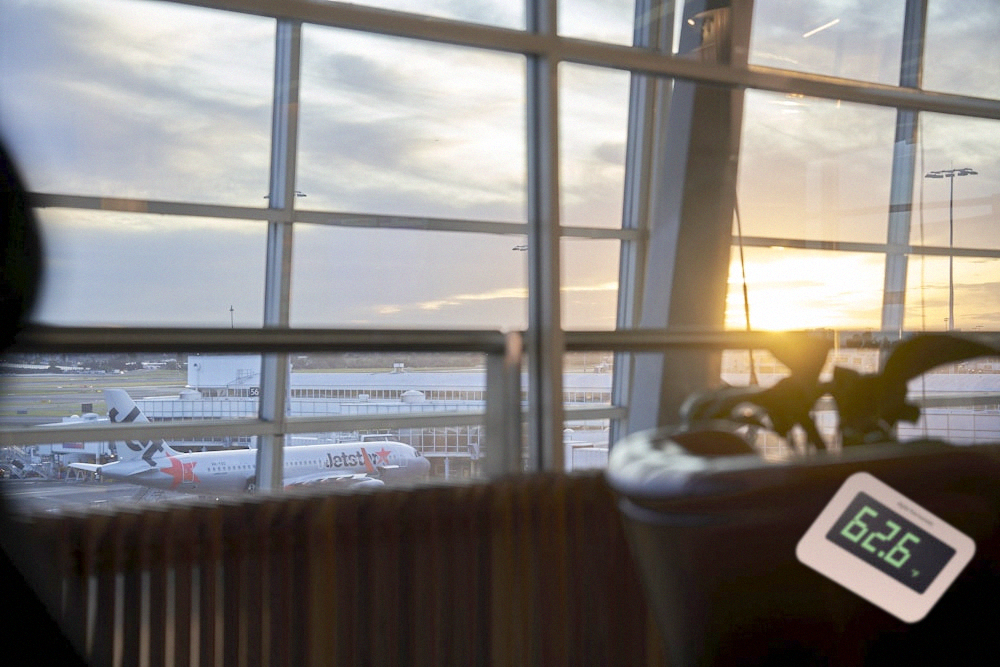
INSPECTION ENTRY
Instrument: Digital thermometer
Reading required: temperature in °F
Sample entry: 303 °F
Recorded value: 62.6 °F
